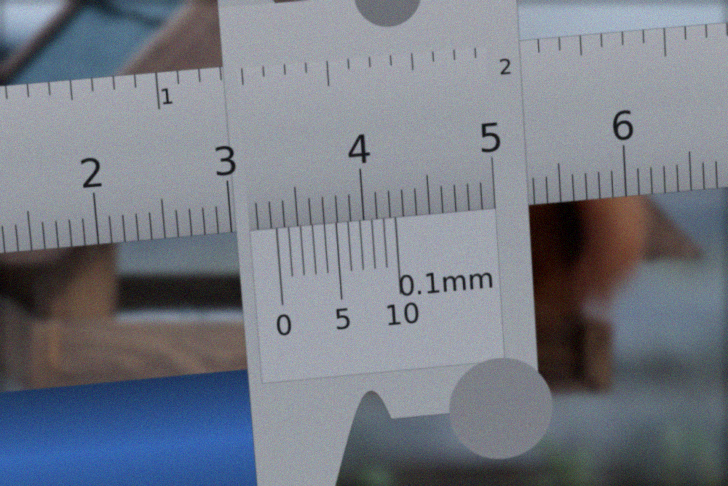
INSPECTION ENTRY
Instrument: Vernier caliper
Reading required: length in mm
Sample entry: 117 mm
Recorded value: 33.4 mm
